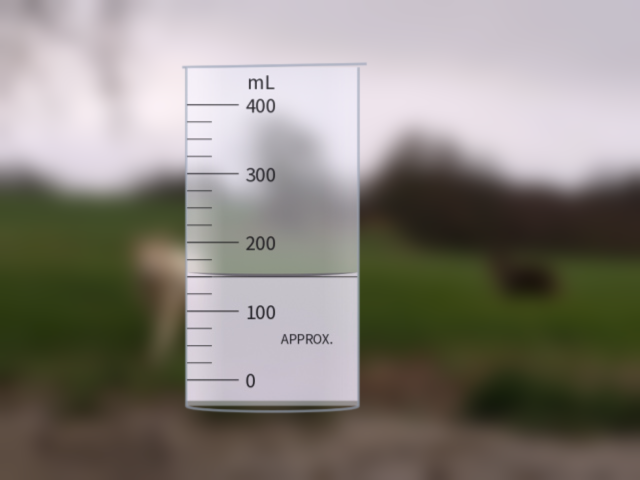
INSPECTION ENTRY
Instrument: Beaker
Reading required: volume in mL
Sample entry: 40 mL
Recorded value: 150 mL
